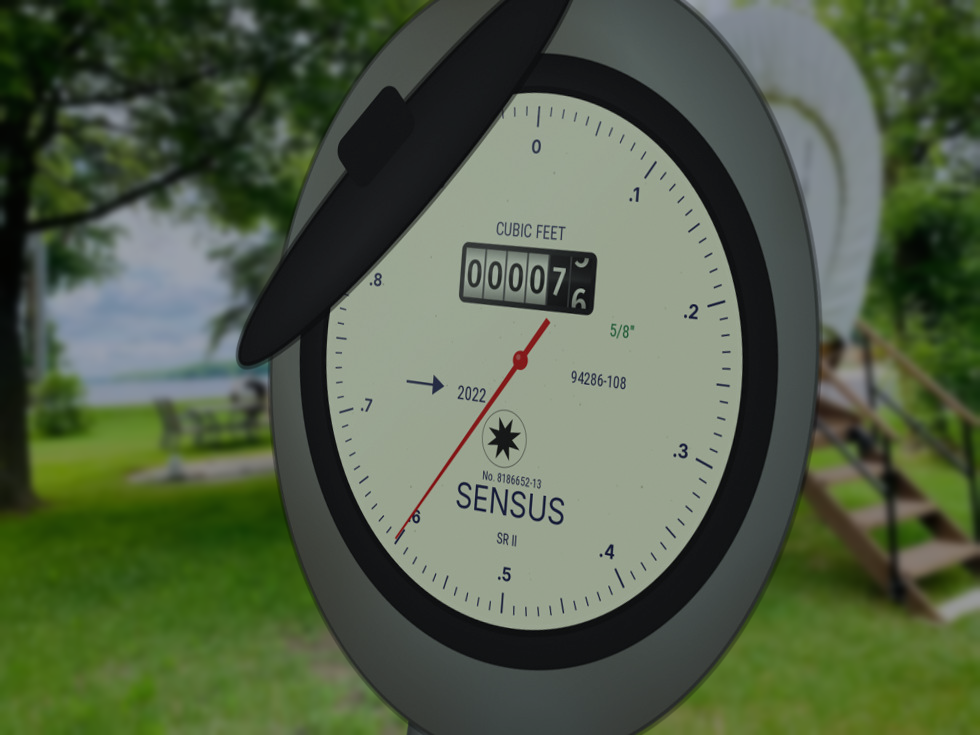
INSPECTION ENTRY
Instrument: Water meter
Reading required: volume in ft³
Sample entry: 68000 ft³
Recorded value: 75.60 ft³
